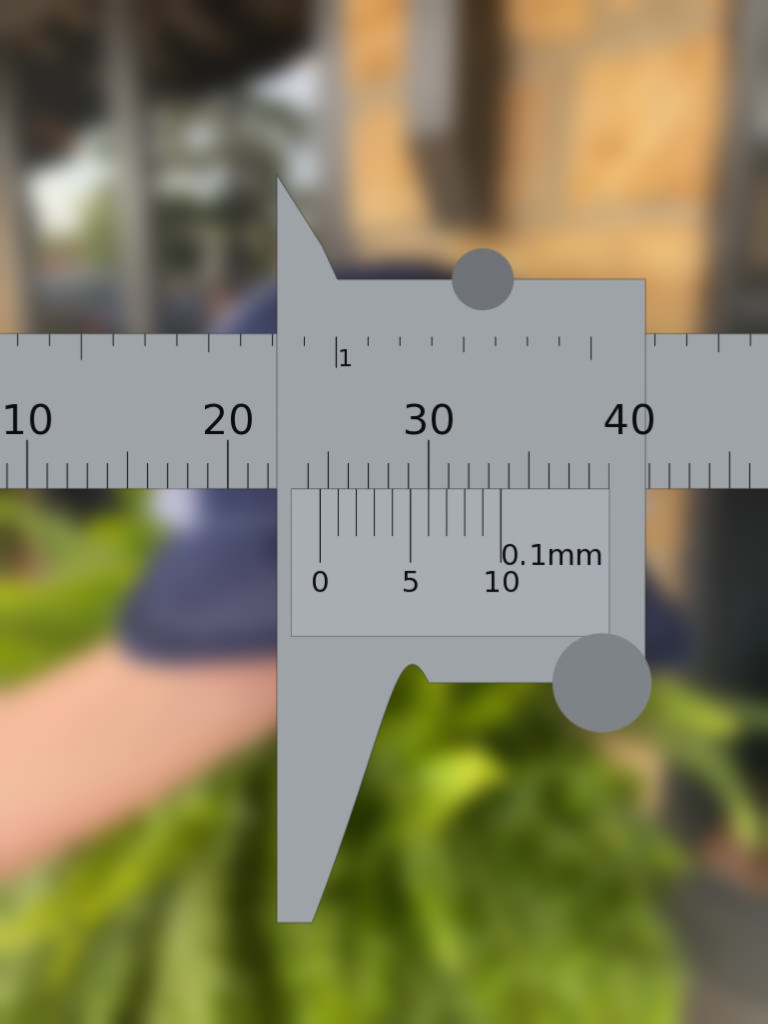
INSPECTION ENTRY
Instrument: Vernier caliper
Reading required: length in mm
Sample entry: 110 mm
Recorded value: 24.6 mm
